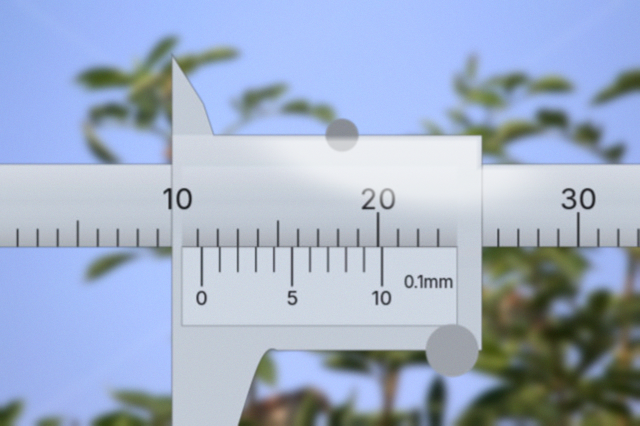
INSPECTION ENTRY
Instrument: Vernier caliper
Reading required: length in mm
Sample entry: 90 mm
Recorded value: 11.2 mm
